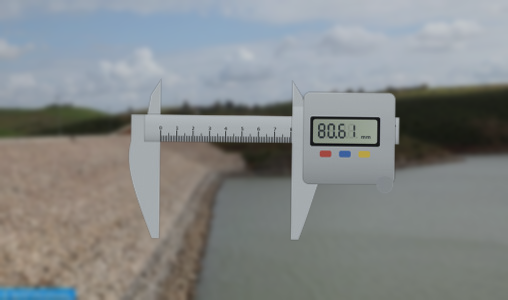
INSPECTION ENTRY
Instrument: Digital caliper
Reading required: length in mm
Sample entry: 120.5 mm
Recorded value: 80.61 mm
